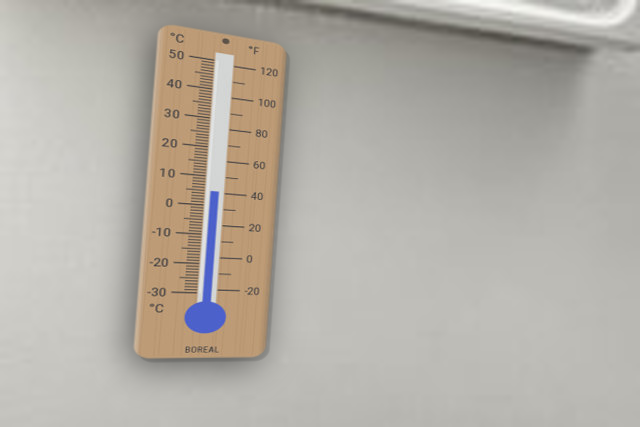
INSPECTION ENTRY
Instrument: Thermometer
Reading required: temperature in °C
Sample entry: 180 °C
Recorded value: 5 °C
